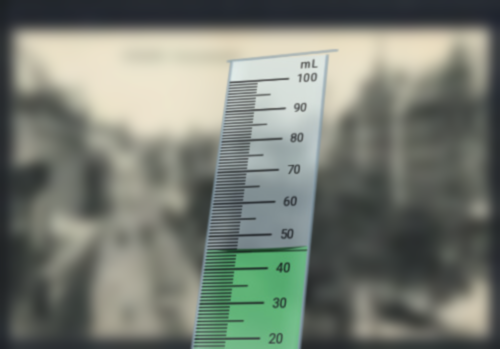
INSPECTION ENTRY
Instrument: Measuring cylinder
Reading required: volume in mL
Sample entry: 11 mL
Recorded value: 45 mL
